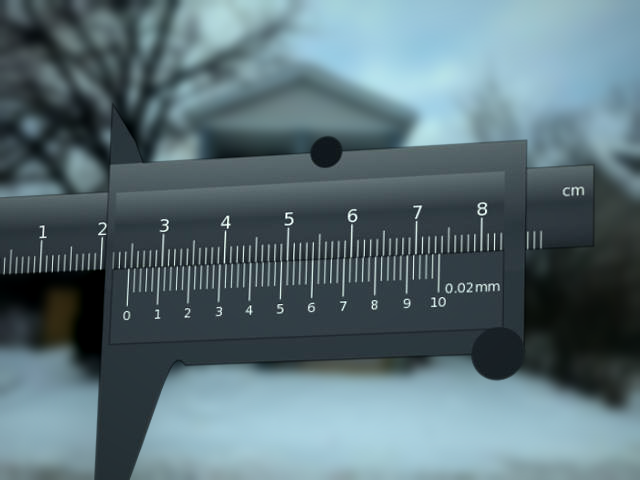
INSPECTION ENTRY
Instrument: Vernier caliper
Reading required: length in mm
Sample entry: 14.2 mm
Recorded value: 24.6 mm
